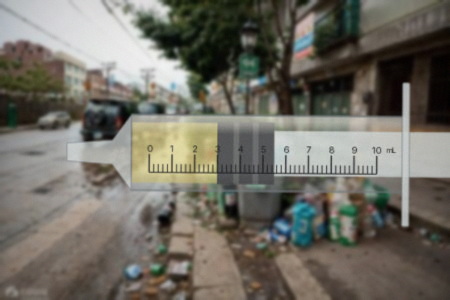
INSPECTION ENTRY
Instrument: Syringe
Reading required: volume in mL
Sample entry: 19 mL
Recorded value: 3 mL
